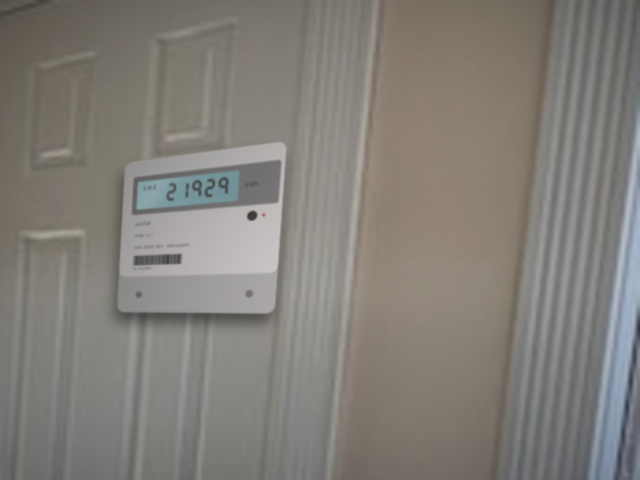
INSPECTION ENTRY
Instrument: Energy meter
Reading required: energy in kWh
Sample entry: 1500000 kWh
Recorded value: 21929 kWh
